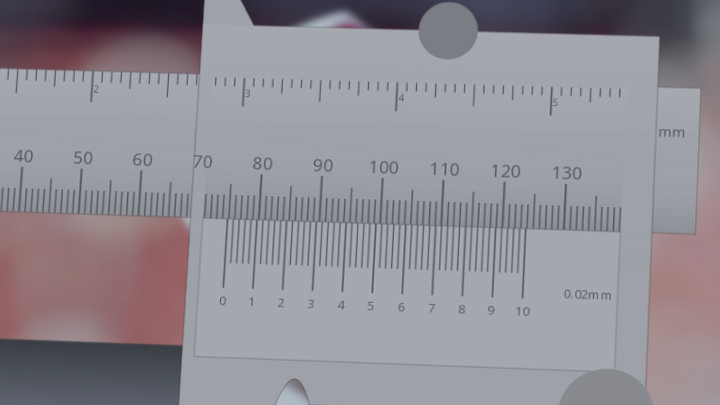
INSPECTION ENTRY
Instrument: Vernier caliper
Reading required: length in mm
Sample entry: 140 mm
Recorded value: 74.8 mm
